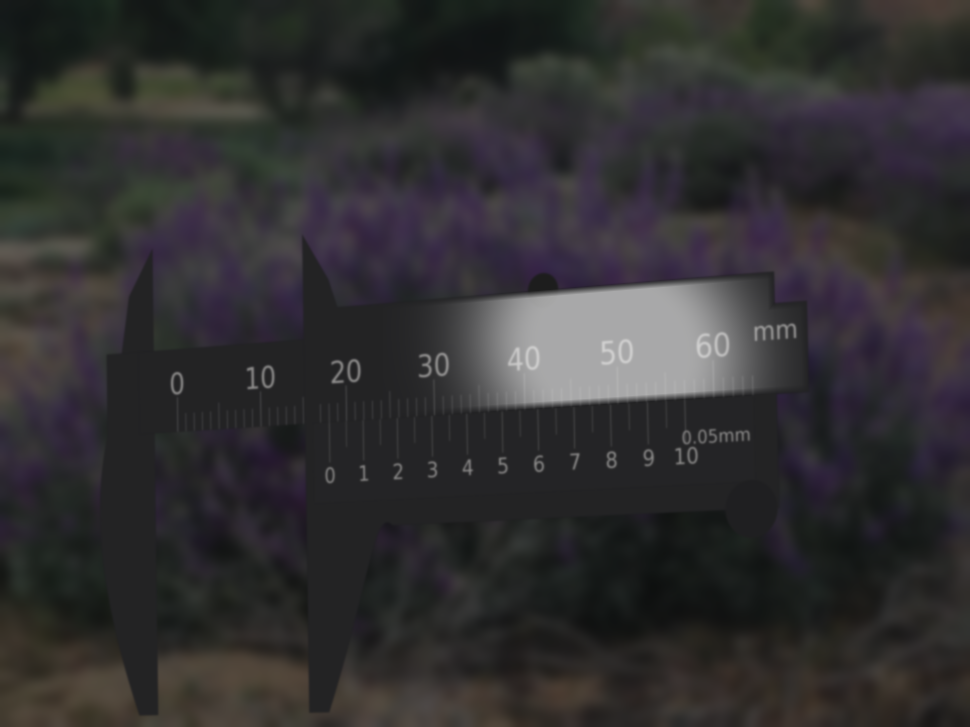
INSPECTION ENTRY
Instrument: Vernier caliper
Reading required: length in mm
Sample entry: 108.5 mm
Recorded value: 18.0 mm
